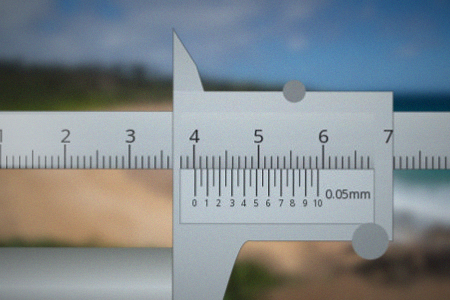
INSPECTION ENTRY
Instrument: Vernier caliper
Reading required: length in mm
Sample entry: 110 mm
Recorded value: 40.2 mm
